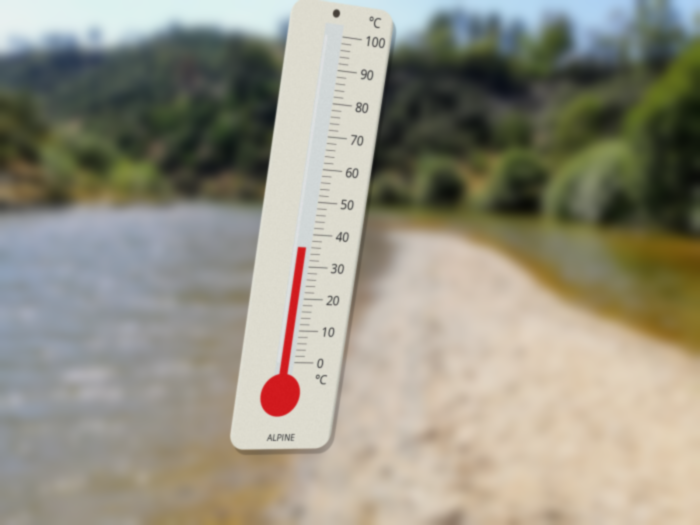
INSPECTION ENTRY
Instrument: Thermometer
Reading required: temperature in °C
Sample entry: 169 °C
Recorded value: 36 °C
